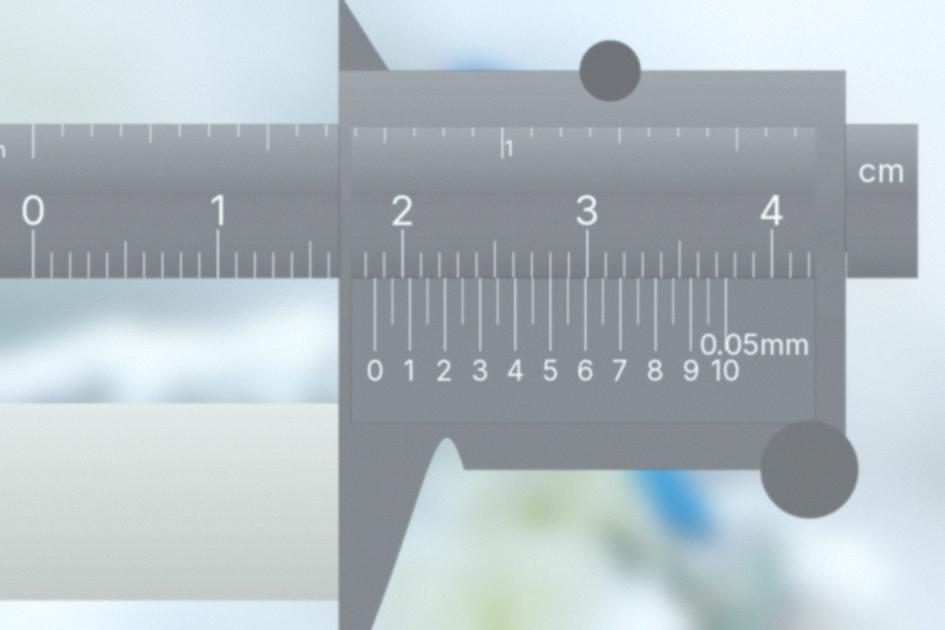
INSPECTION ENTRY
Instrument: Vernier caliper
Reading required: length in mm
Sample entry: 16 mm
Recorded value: 18.5 mm
